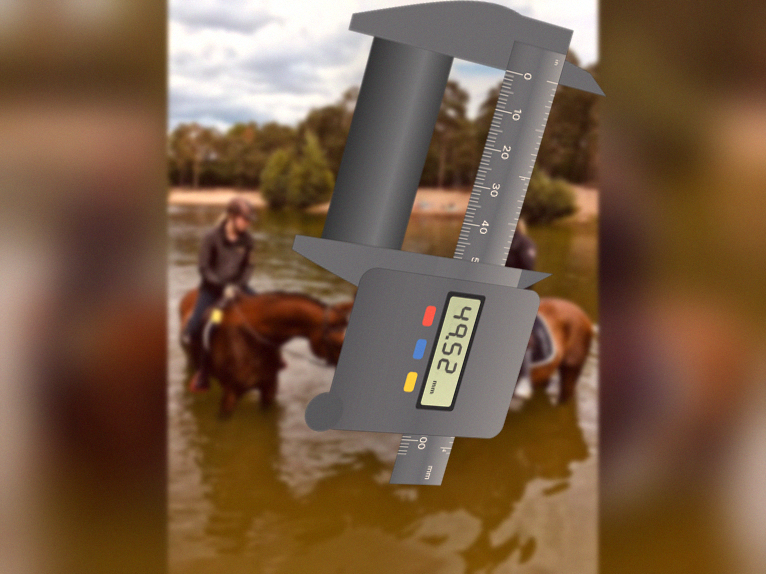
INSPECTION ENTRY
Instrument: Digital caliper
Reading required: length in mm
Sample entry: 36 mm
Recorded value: 49.52 mm
